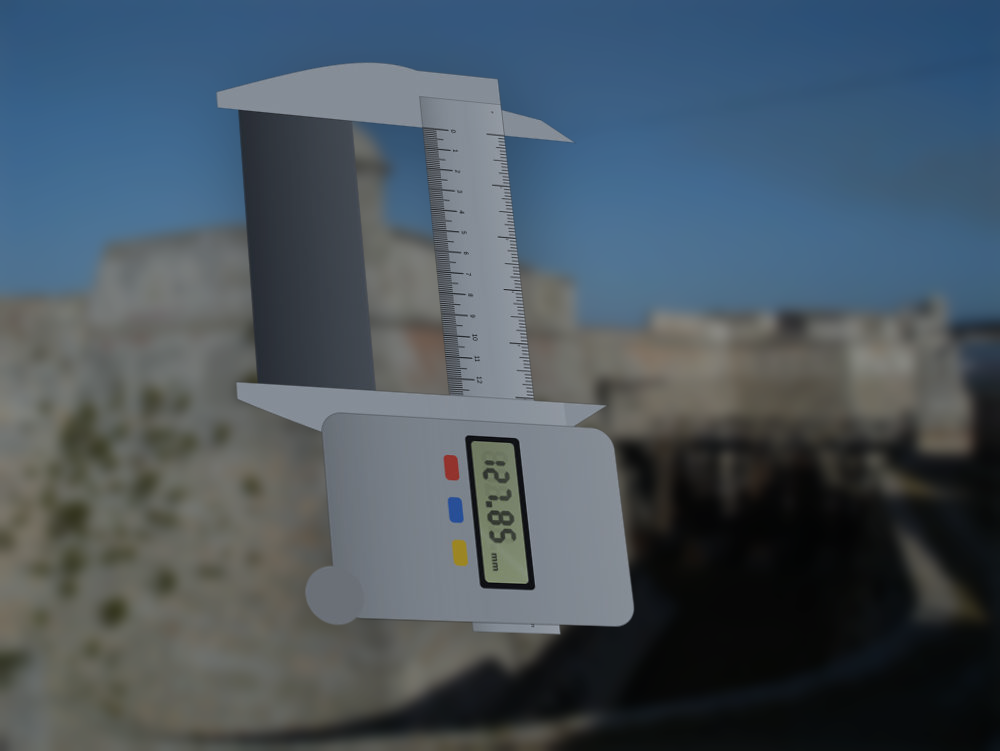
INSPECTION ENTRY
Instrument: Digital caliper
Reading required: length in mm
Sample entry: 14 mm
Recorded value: 127.85 mm
